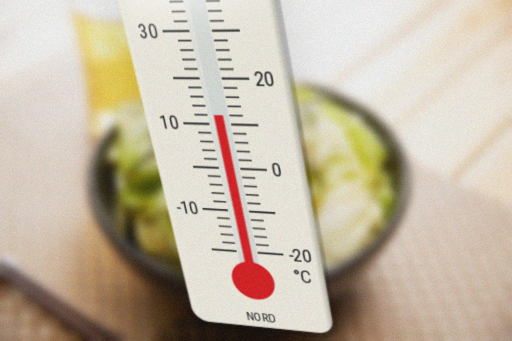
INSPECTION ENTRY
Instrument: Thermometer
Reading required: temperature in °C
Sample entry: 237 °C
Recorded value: 12 °C
